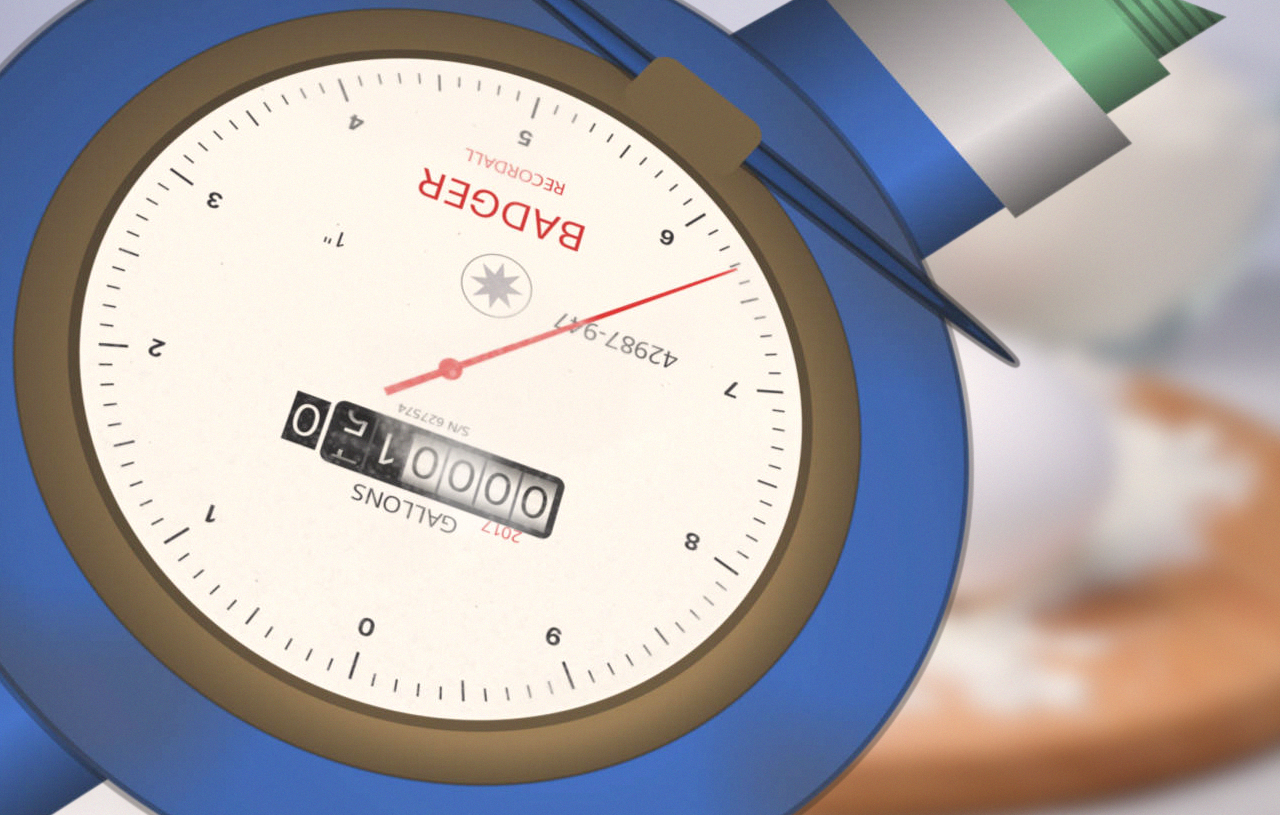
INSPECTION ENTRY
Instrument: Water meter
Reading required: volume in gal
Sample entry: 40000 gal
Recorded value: 146.3 gal
